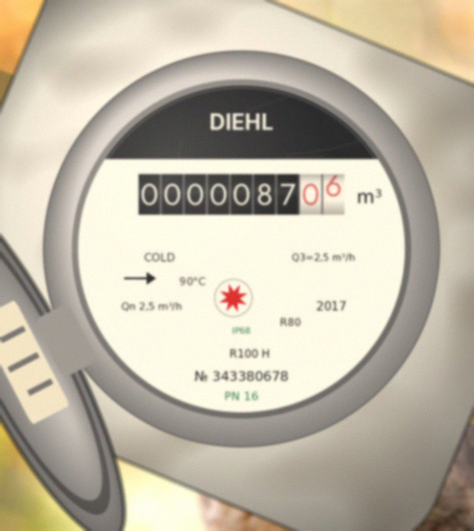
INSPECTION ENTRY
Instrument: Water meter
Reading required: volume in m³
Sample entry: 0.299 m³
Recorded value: 87.06 m³
